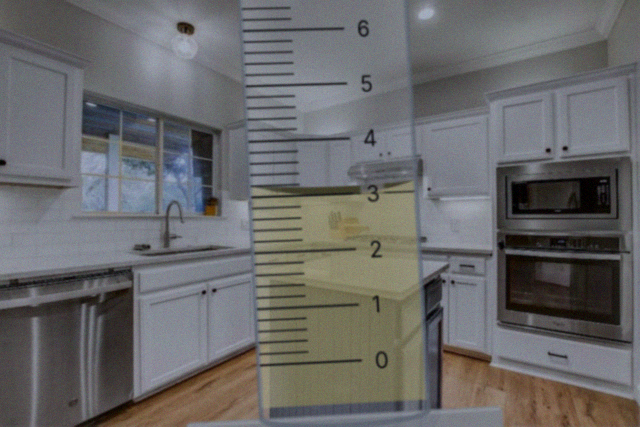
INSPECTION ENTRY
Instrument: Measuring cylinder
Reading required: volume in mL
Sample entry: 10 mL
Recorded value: 3 mL
